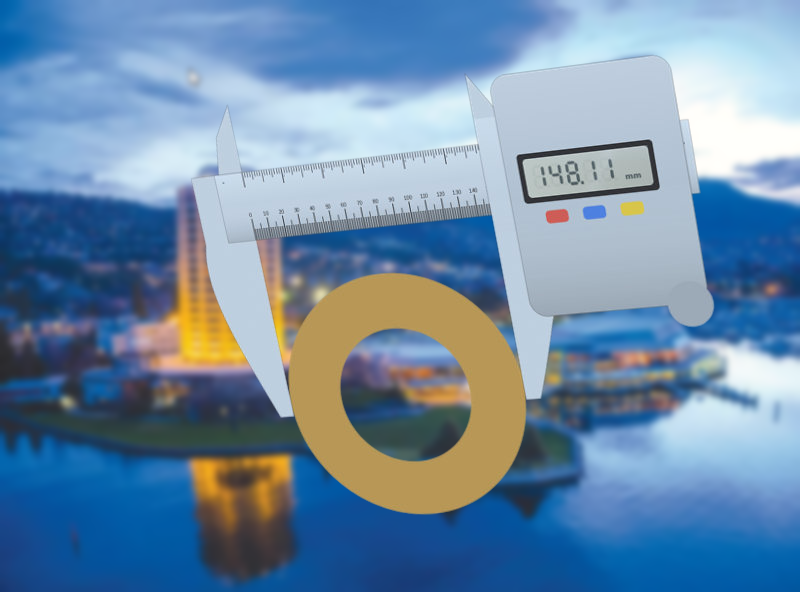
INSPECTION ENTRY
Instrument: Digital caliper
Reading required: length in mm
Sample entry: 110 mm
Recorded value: 148.11 mm
